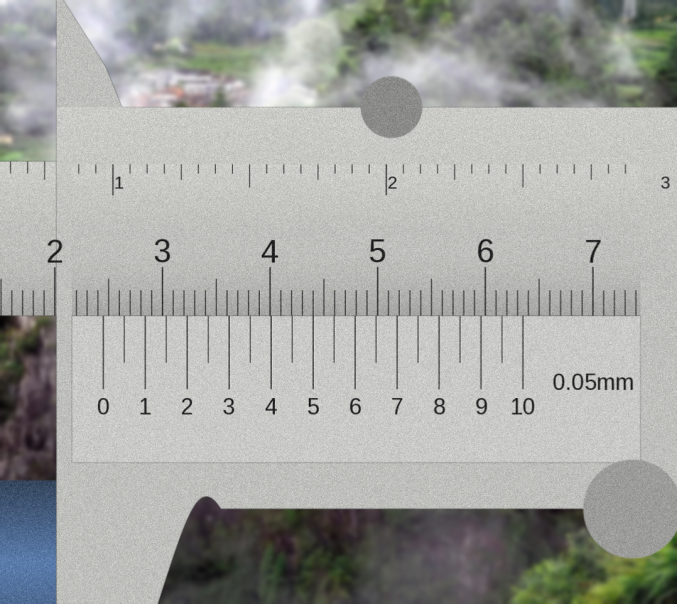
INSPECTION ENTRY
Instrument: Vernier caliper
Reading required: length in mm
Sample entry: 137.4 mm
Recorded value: 24.5 mm
